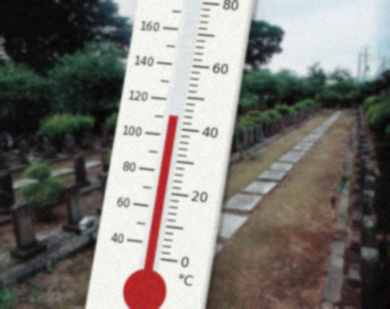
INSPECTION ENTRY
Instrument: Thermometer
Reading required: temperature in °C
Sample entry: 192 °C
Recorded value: 44 °C
